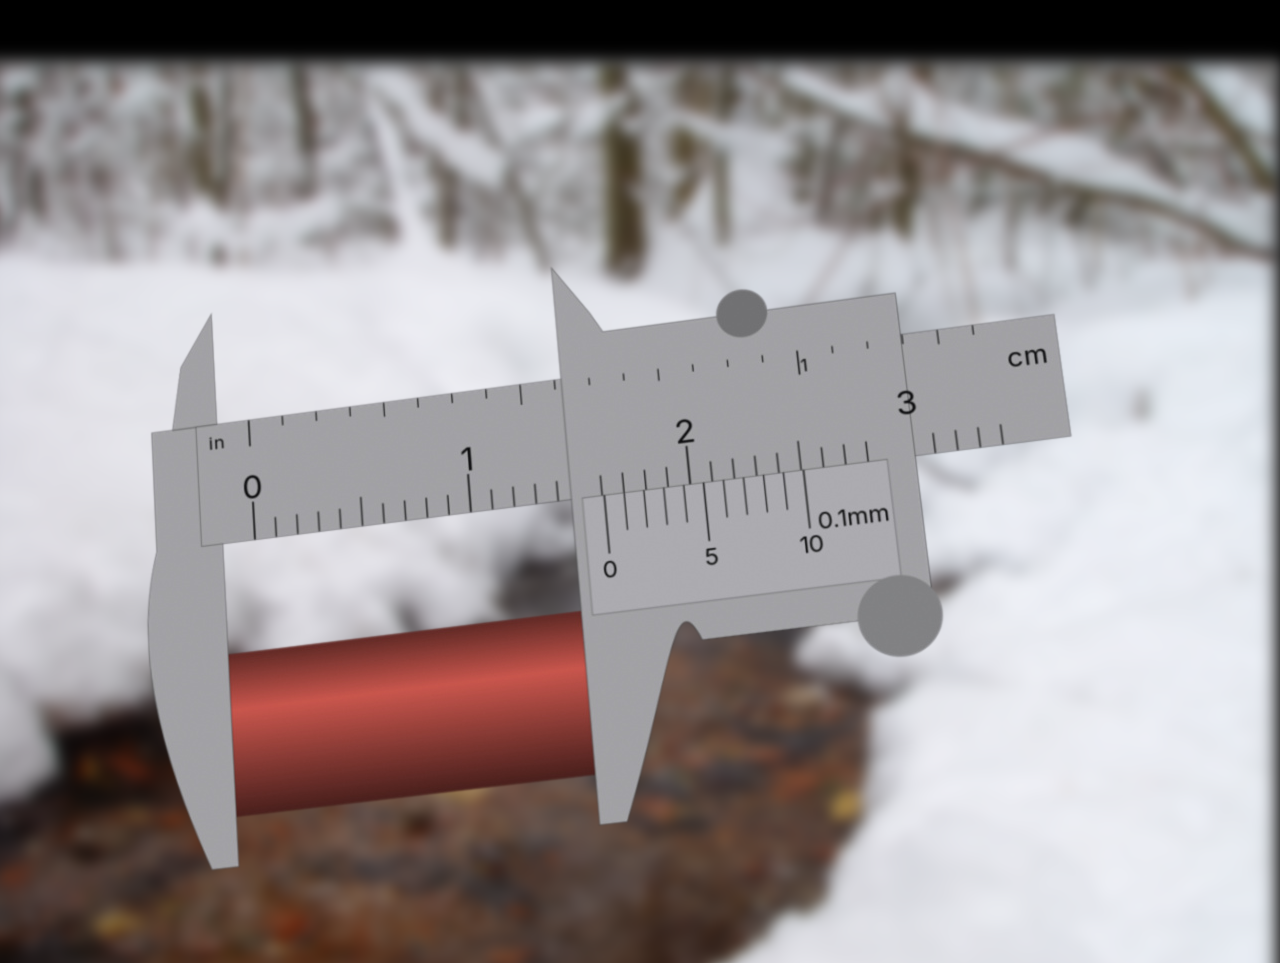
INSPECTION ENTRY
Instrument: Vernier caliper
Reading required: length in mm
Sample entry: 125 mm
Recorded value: 16.1 mm
